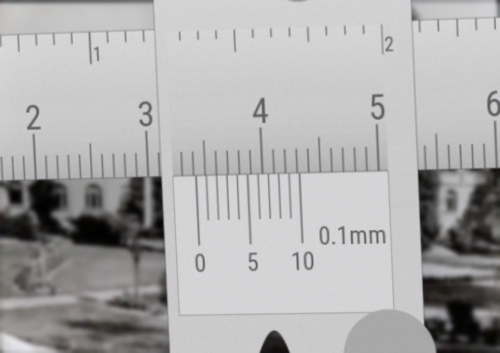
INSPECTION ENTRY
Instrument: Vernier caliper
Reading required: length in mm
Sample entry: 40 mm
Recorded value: 34.2 mm
